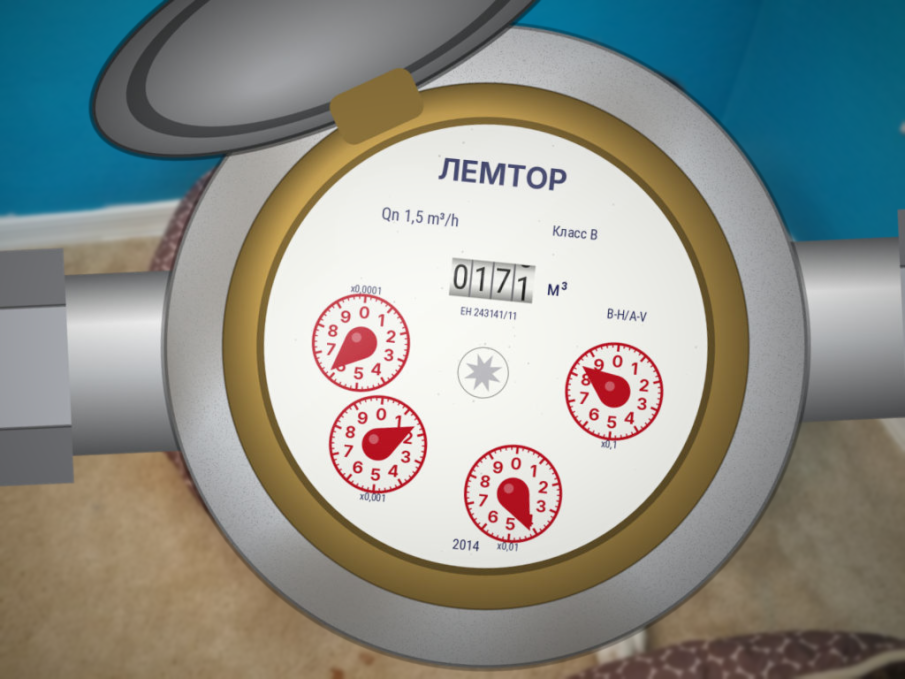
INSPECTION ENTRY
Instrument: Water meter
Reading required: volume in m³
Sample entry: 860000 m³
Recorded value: 170.8416 m³
